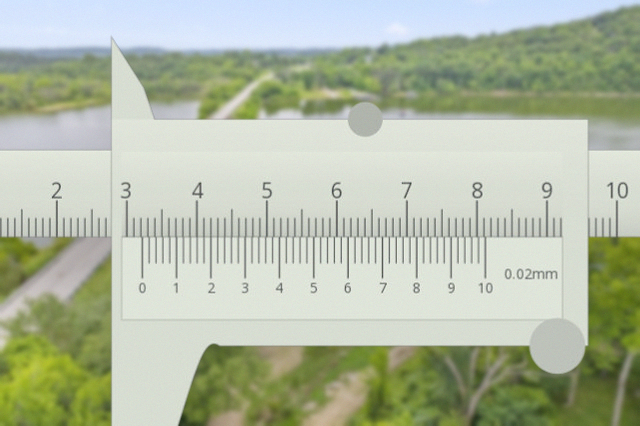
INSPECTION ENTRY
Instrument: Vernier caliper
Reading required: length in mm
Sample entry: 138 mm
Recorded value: 32.2 mm
